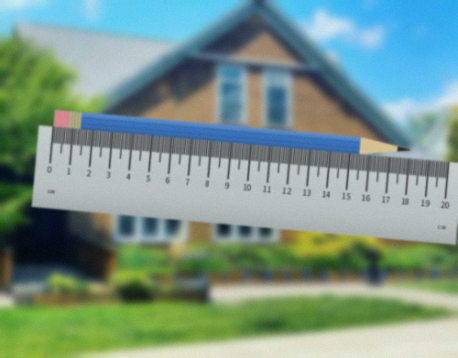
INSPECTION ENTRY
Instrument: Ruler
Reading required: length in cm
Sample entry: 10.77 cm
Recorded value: 18 cm
